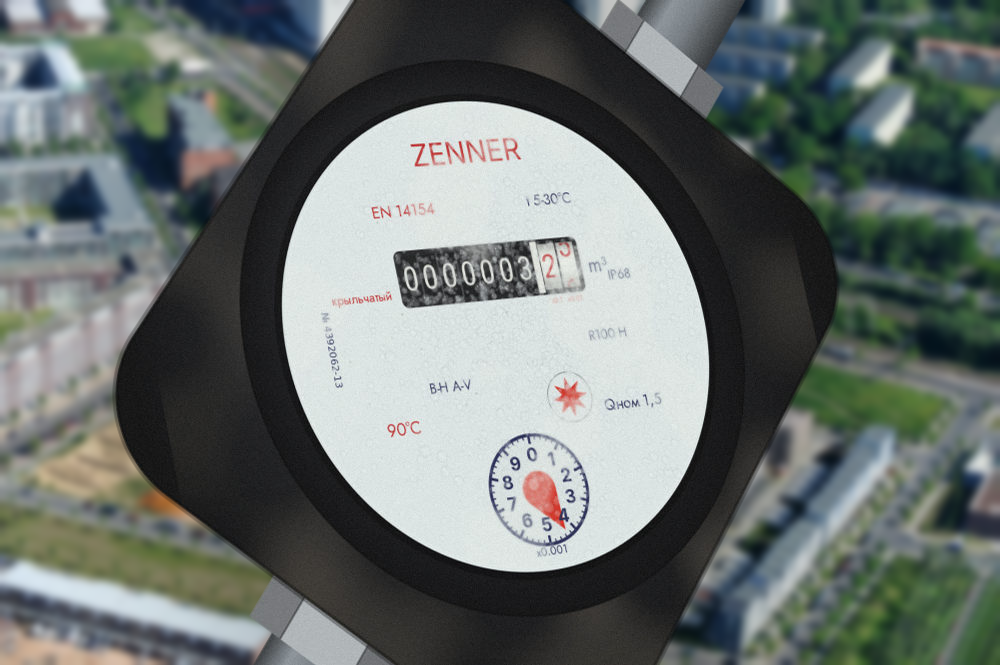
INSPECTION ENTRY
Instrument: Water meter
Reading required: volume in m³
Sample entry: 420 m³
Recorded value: 3.254 m³
